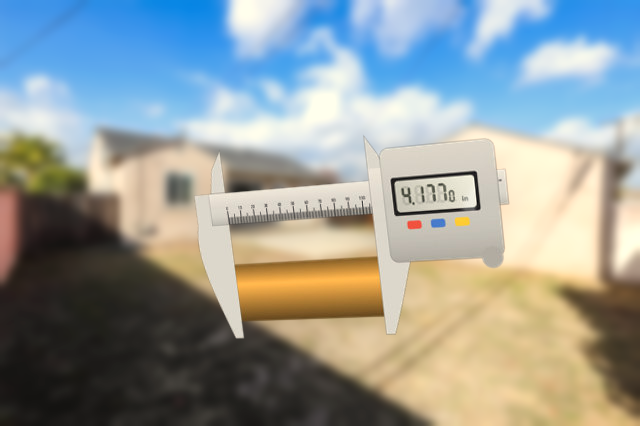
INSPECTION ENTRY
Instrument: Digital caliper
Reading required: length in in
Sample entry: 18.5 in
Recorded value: 4.1770 in
